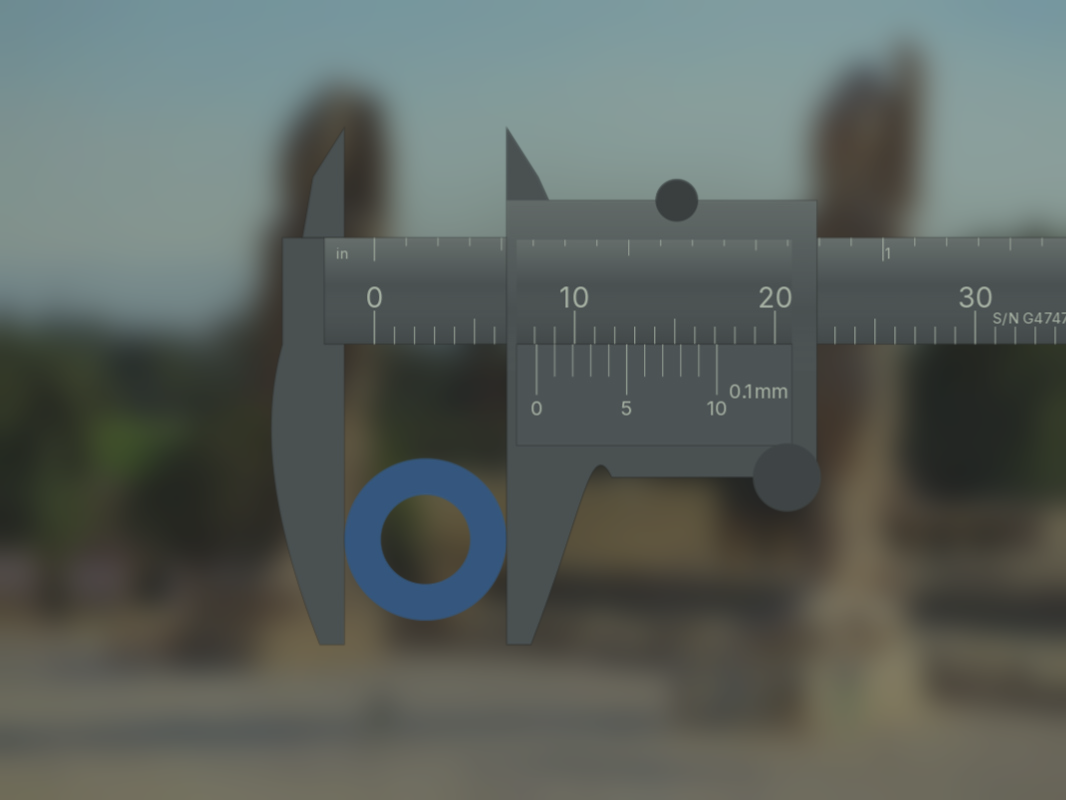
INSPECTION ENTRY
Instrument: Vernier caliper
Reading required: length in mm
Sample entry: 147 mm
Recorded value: 8.1 mm
